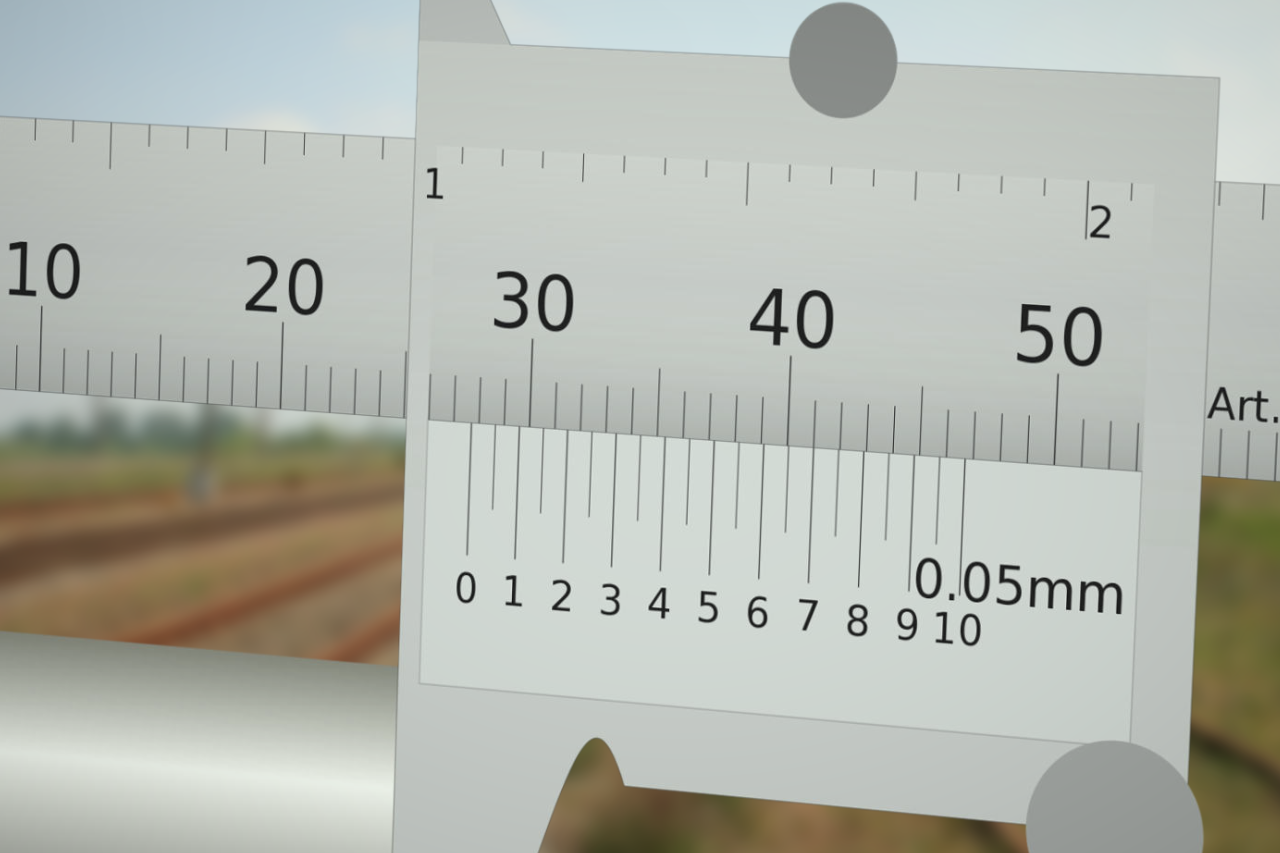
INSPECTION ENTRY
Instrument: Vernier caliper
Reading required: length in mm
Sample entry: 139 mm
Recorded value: 27.70 mm
